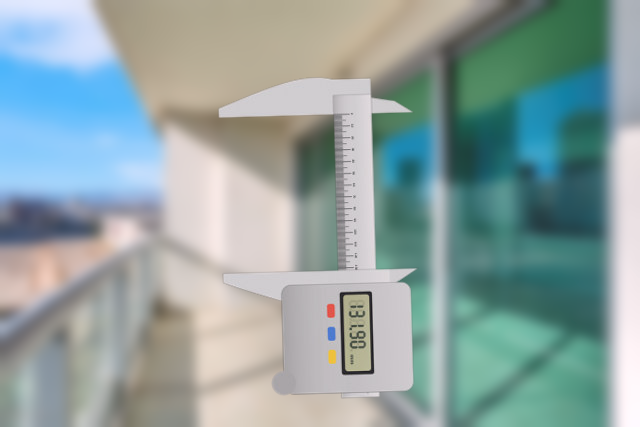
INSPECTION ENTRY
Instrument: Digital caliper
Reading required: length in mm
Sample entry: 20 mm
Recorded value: 131.90 mm
